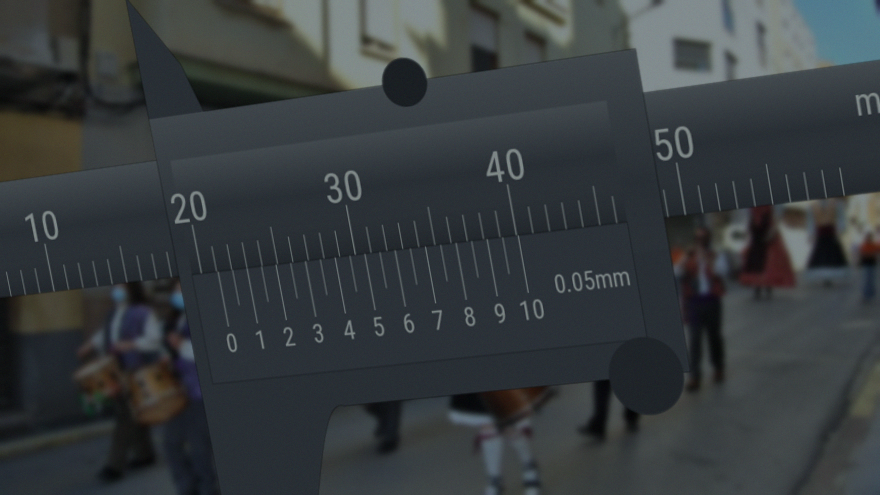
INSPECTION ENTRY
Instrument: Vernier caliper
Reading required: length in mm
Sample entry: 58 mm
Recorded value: 21.1 mm
